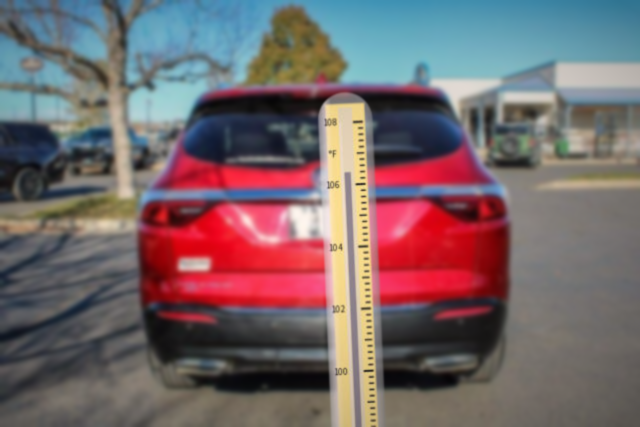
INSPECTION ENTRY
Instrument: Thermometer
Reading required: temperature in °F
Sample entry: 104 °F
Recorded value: 106.4 °F
